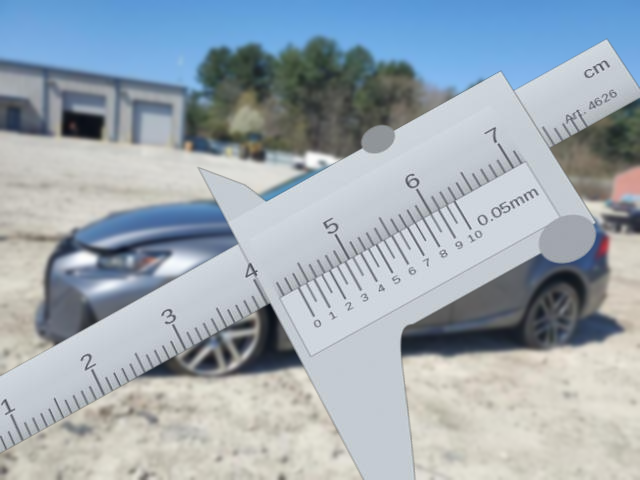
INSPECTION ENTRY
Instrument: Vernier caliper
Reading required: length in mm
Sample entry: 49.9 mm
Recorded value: 43.8 mm
